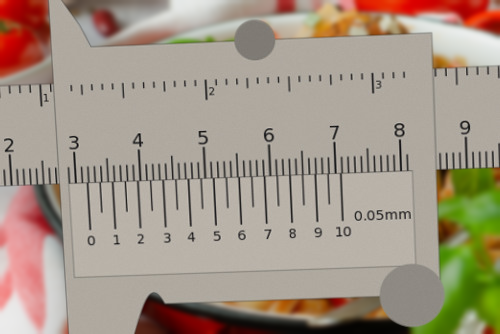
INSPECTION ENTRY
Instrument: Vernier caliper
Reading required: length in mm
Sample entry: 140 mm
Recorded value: 31.8 mm
